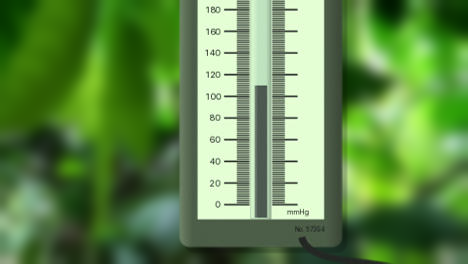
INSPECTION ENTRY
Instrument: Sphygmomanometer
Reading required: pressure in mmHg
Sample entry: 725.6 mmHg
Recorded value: 110 mmHg
